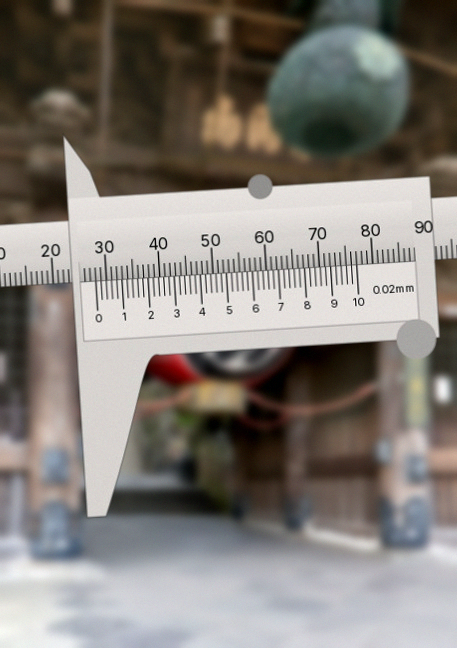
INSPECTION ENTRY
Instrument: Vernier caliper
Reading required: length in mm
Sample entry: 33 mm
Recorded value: 28.0 mm
